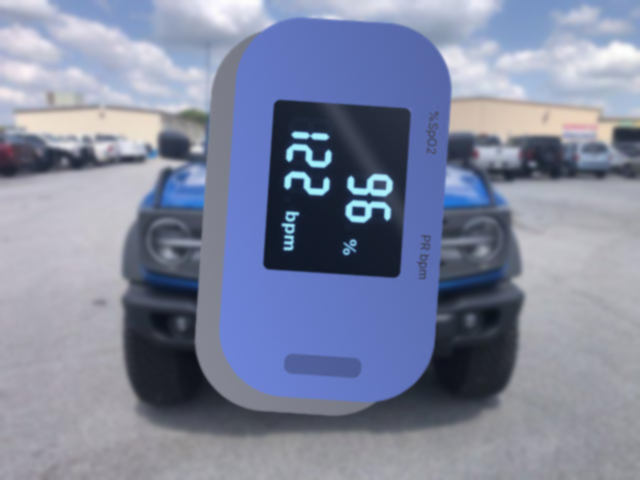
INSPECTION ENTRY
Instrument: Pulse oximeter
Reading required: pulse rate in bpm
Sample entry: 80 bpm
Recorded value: 122 bpm
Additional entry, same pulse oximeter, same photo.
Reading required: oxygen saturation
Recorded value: 96 %
